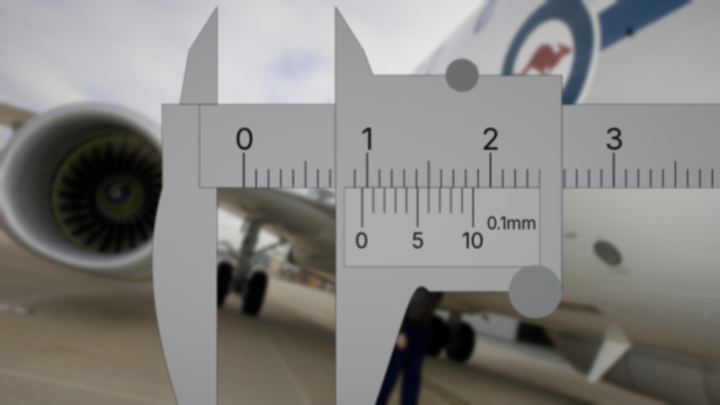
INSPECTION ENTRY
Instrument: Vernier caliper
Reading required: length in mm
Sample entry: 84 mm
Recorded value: 9.6 mm
